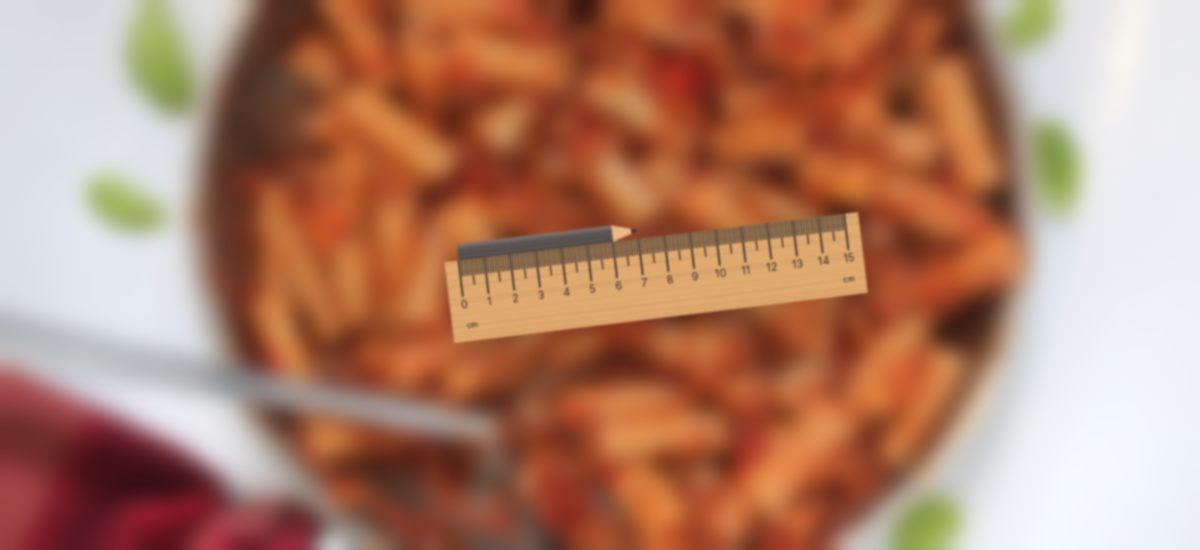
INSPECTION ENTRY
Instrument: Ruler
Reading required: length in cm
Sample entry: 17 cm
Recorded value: 7 cm
